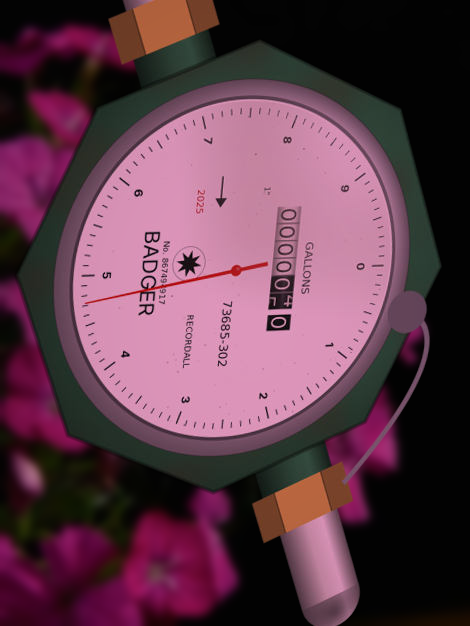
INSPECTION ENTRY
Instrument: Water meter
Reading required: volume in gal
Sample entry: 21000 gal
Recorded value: 44.7 gal
